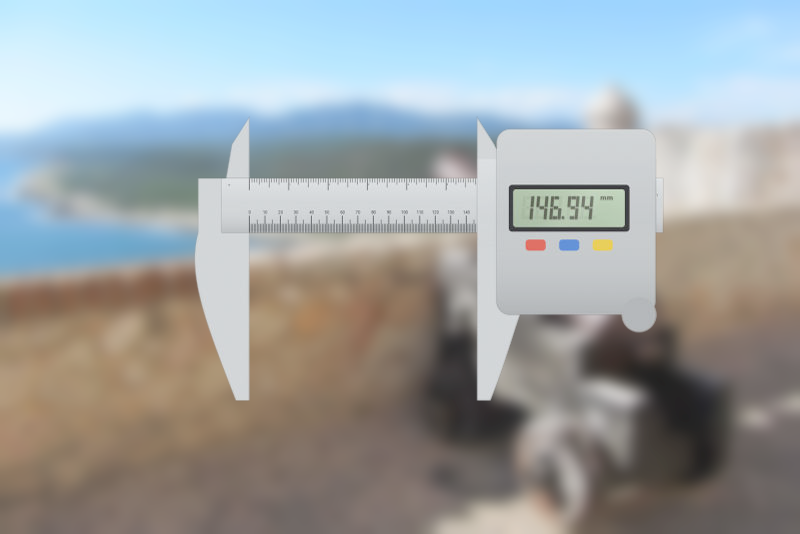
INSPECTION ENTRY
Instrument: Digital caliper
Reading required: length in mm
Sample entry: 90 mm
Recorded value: 146.94 mm
